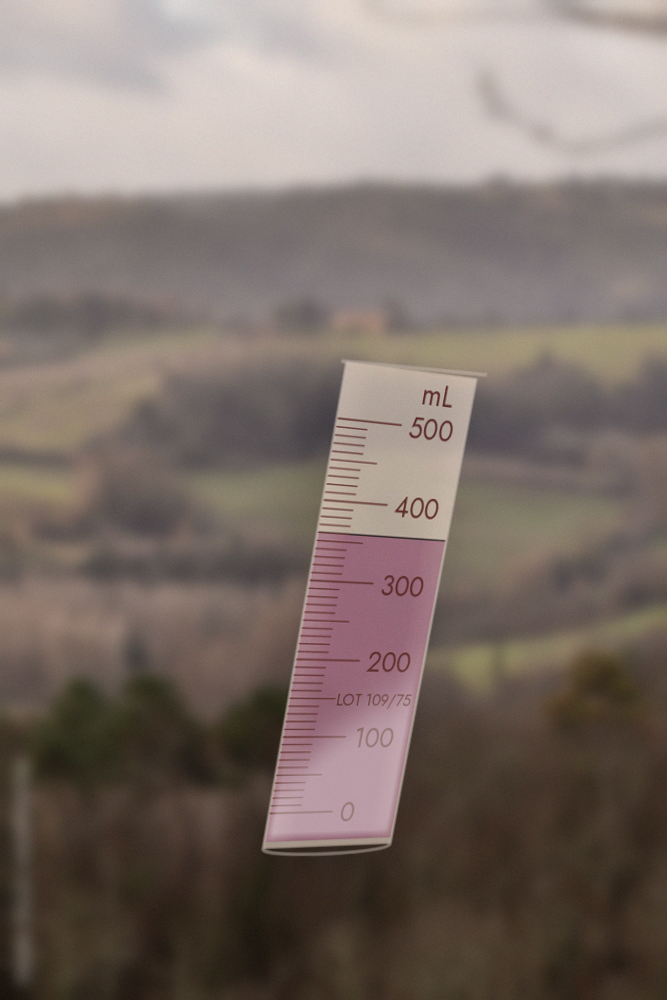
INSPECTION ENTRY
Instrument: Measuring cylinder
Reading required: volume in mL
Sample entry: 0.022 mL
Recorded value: 360 mL
